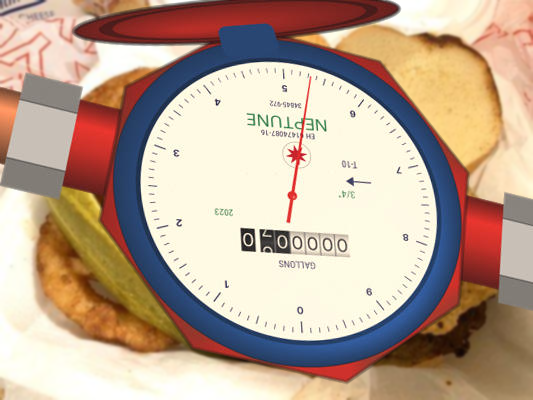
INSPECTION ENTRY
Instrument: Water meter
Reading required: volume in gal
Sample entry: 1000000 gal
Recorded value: 65.3 gal
